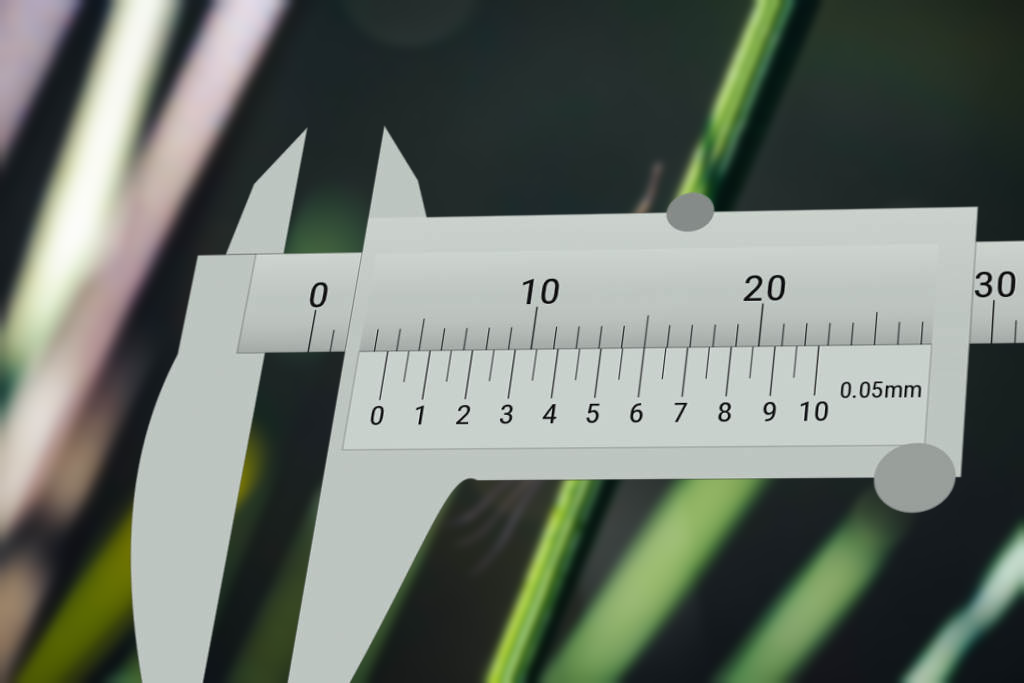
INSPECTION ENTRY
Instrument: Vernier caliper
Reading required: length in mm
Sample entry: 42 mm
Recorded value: 3.6 mm
